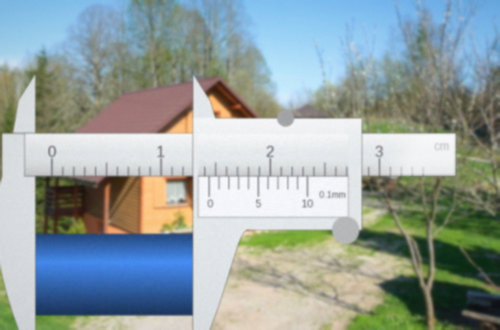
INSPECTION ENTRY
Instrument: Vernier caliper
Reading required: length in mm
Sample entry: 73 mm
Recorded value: 14.4 mm
